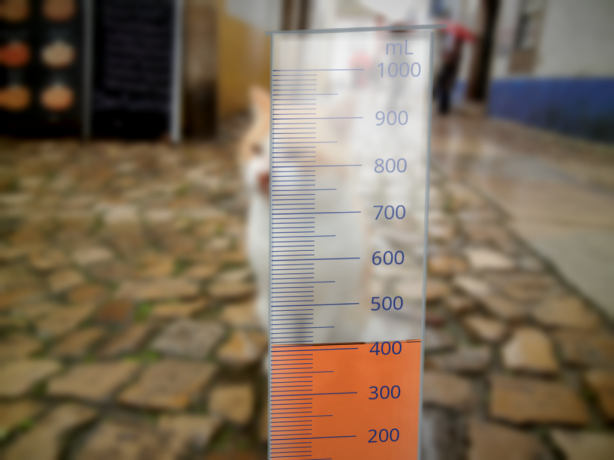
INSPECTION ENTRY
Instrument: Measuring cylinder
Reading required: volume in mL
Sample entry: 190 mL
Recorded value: 410 mL
